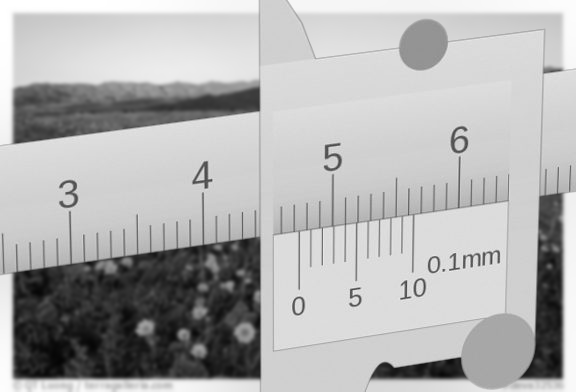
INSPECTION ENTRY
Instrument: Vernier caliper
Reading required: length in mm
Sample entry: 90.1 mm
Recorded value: 47.4 mm
